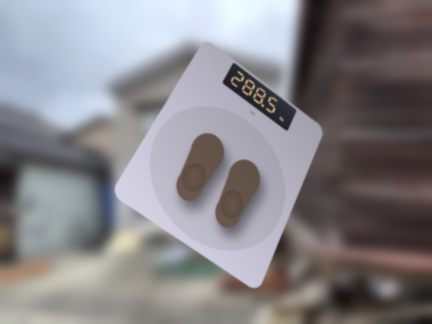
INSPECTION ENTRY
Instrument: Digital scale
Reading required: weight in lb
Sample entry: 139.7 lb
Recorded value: 288.5 lb
